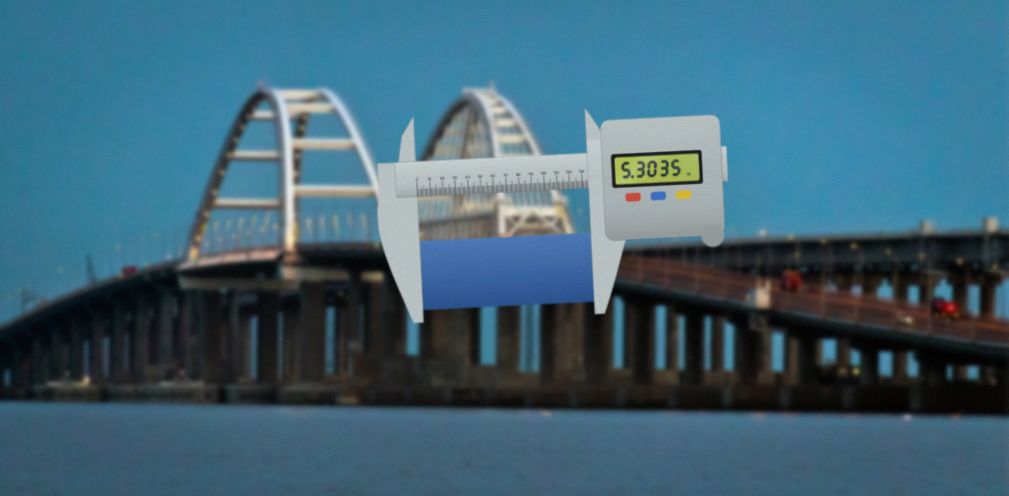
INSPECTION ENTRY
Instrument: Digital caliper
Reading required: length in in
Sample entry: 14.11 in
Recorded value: 5.3035 in
